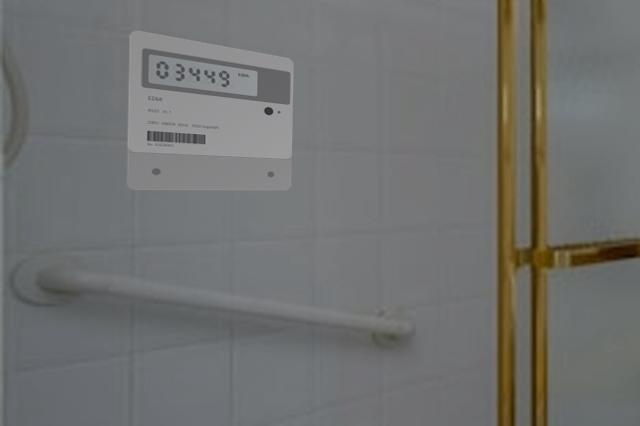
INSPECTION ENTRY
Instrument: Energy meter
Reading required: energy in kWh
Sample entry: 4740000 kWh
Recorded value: 3449 kWh
